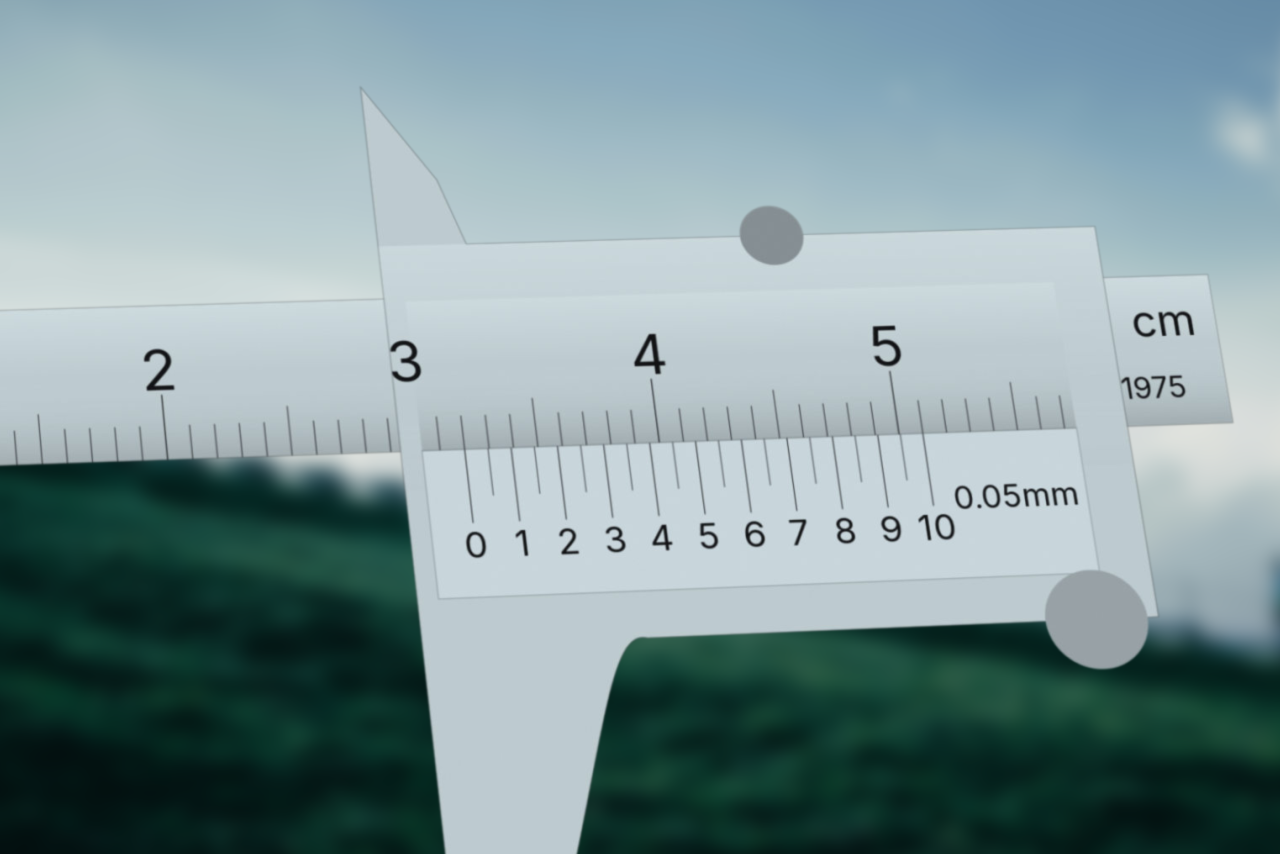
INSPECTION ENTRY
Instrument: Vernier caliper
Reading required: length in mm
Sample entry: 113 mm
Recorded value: 32.0 mm
